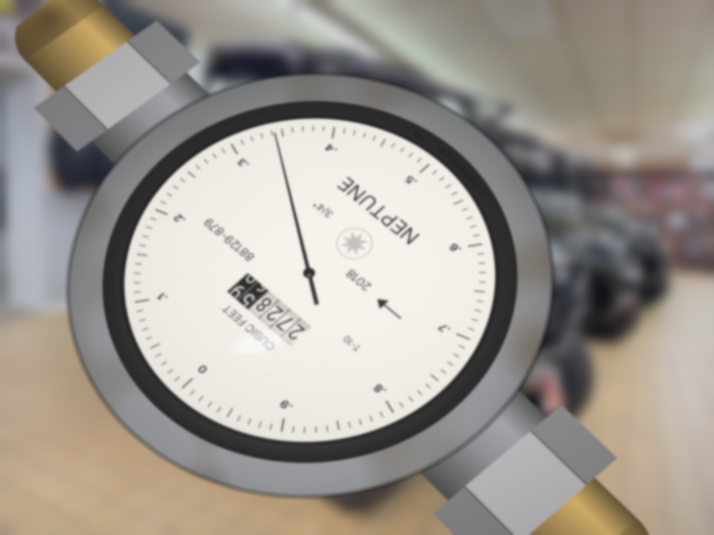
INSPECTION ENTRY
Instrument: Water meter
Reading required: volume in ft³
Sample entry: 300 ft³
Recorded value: 272859.34 ft³
